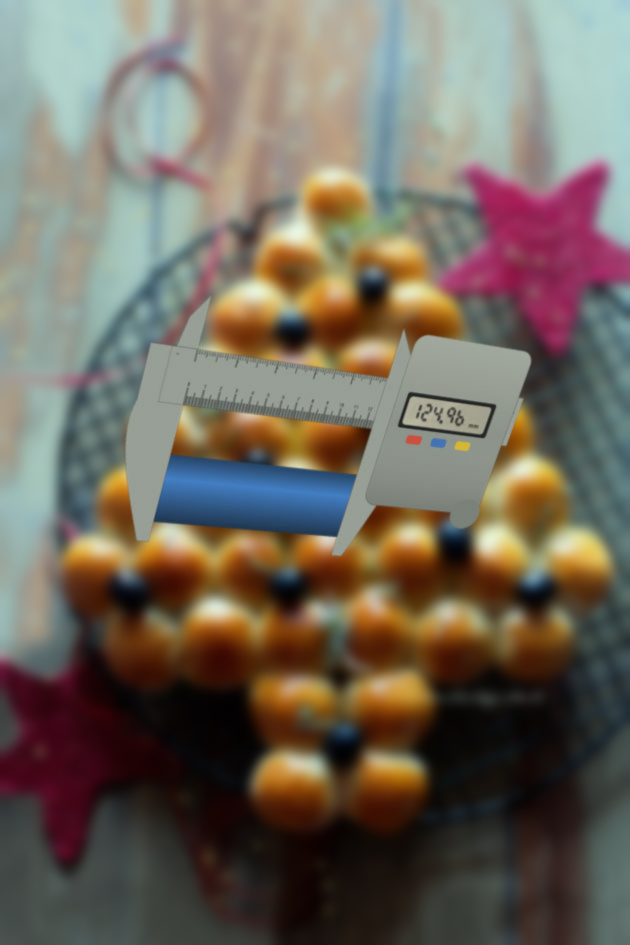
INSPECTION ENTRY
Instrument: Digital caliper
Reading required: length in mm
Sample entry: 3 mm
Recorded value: 124.96 mm
